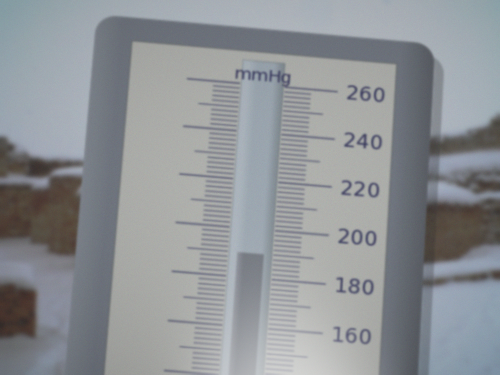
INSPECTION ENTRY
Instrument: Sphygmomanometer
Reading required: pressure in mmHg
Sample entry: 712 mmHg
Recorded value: 190 mmHg
